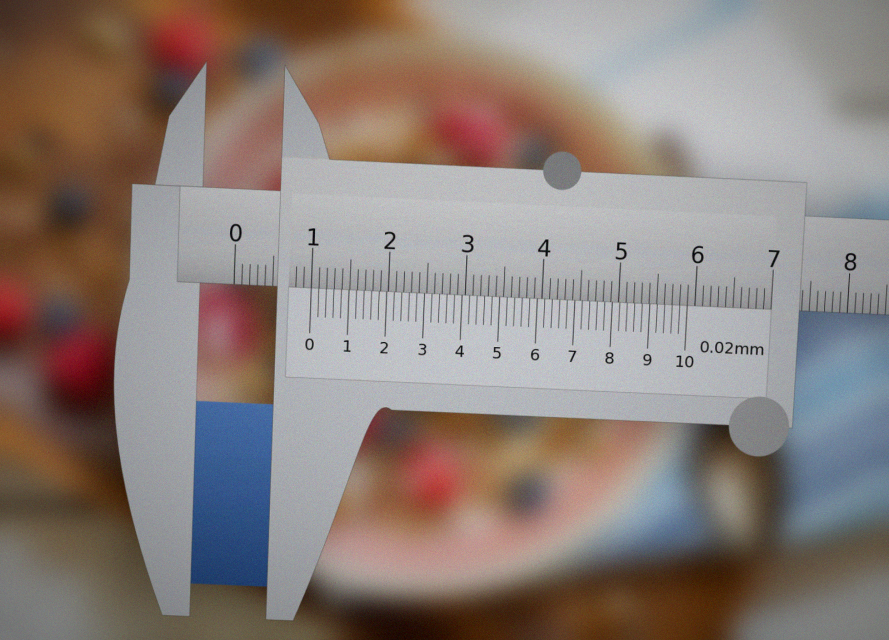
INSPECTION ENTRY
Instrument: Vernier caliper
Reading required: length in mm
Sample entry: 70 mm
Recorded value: 10.0 mm
